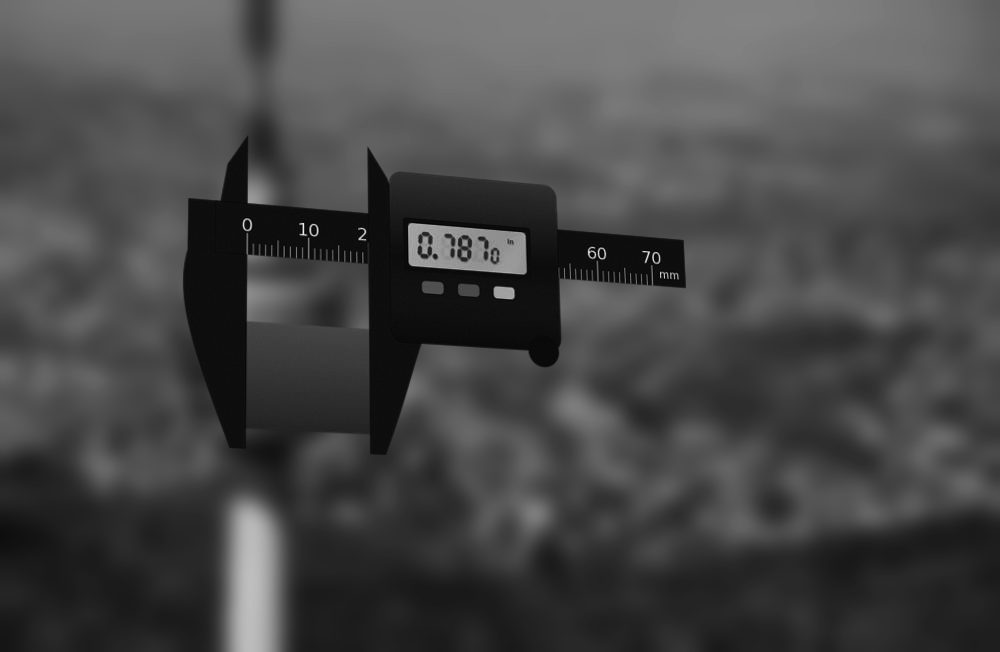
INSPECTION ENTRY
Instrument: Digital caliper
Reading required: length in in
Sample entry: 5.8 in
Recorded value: 0.7870 in
